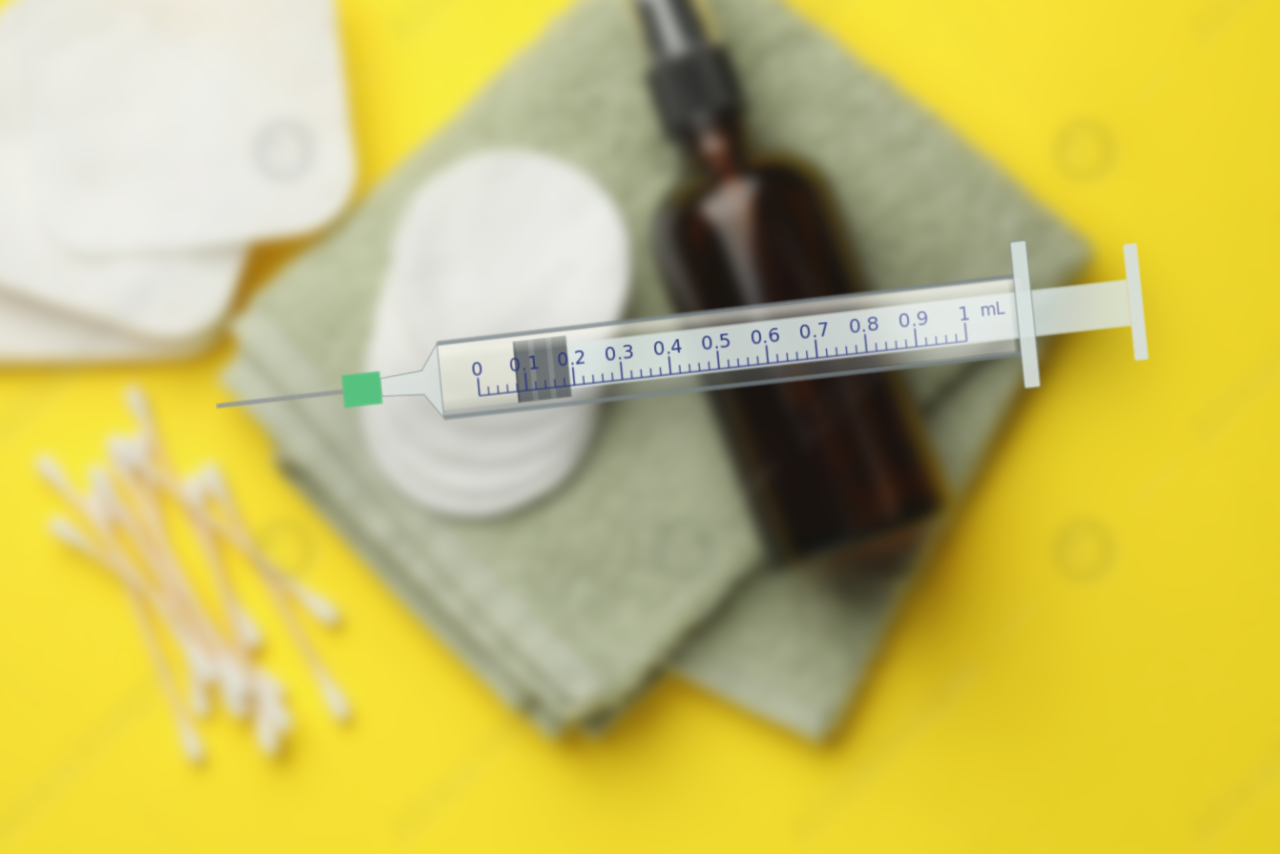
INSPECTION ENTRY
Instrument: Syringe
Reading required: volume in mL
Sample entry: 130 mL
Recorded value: 0.08 mL
